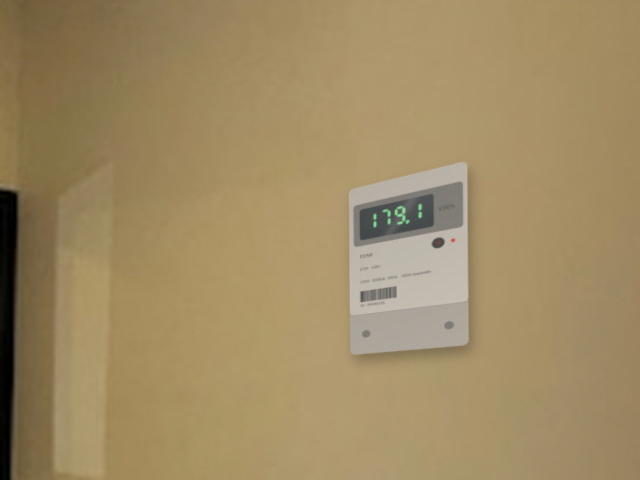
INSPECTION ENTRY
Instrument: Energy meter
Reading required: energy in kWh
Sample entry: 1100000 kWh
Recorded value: 179.1 kWh
